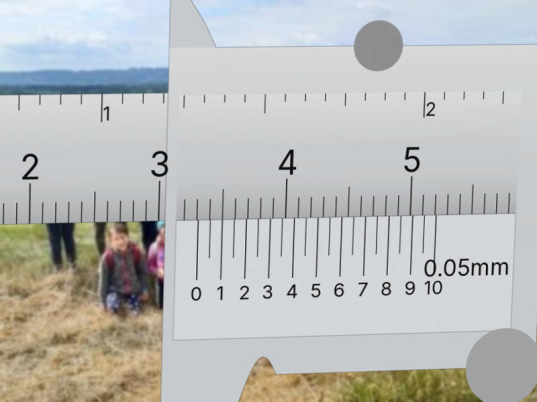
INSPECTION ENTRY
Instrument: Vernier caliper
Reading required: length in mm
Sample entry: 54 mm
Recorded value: 33.1 mm
